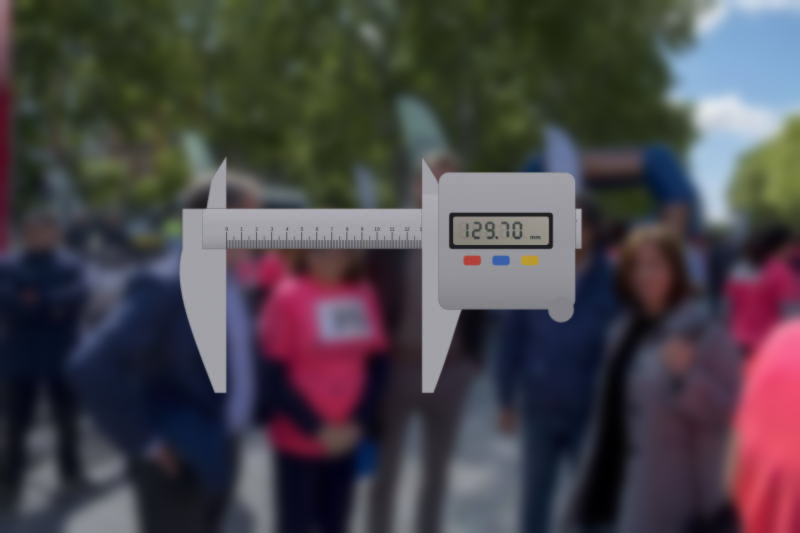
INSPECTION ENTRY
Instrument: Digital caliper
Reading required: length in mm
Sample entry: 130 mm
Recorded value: 129.70 mm
